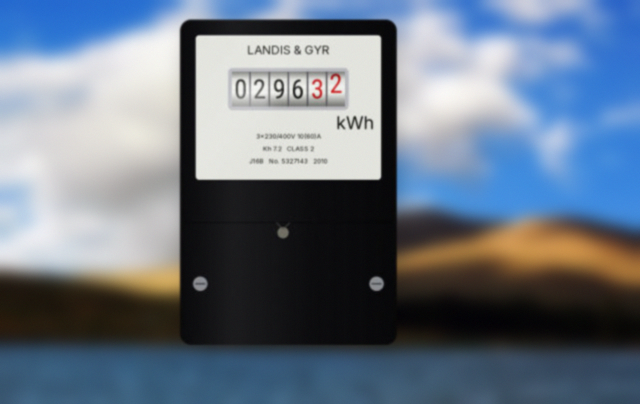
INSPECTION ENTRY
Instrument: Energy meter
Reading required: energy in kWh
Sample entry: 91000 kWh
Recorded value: 296.32 kWh
